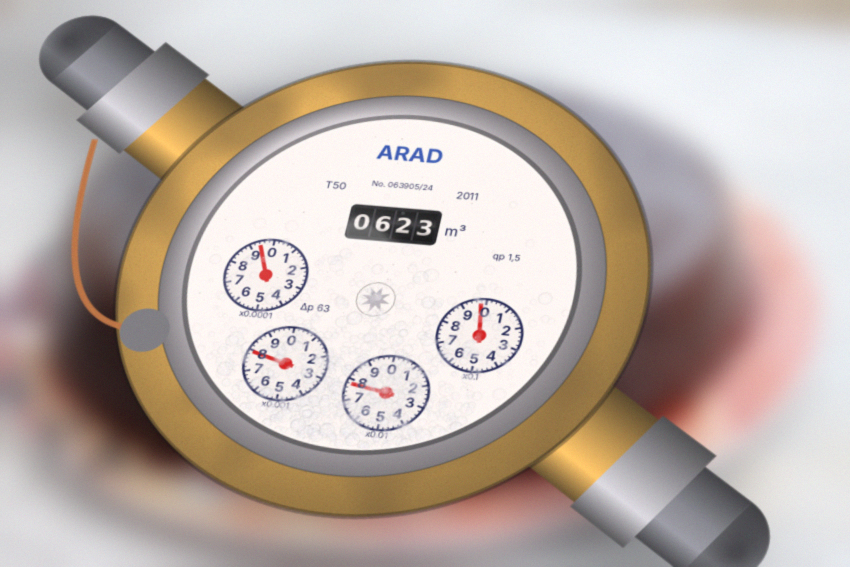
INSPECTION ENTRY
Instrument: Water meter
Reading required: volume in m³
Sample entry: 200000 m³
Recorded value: 622.9779 m³
